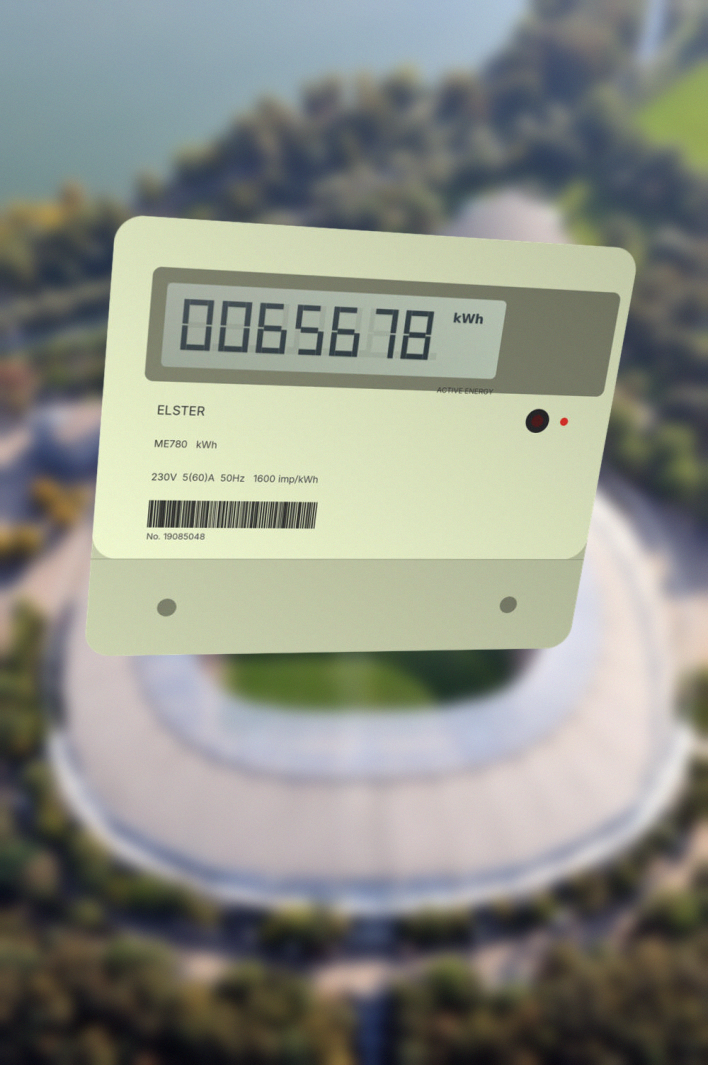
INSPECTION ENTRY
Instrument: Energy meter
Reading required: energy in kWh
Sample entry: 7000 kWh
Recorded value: 65678 kWh
